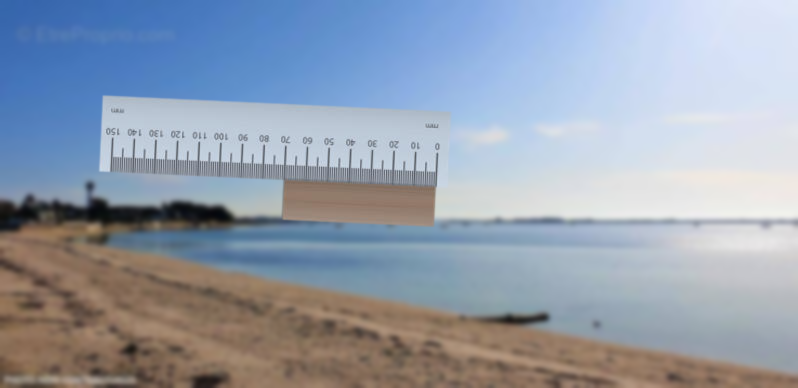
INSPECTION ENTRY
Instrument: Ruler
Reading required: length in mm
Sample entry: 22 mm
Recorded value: 70 mm
